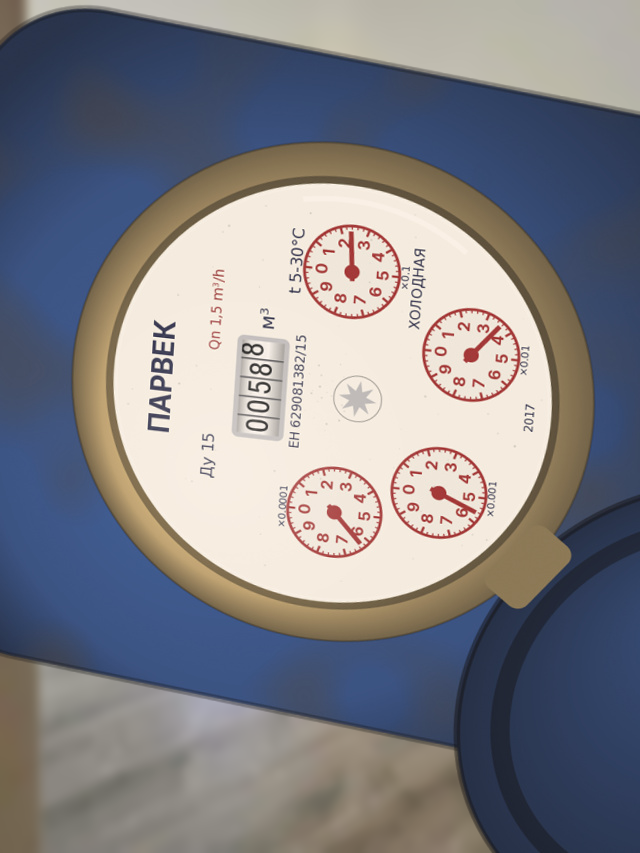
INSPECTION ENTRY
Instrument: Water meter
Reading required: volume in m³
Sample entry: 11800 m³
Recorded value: 588.2356 m³
